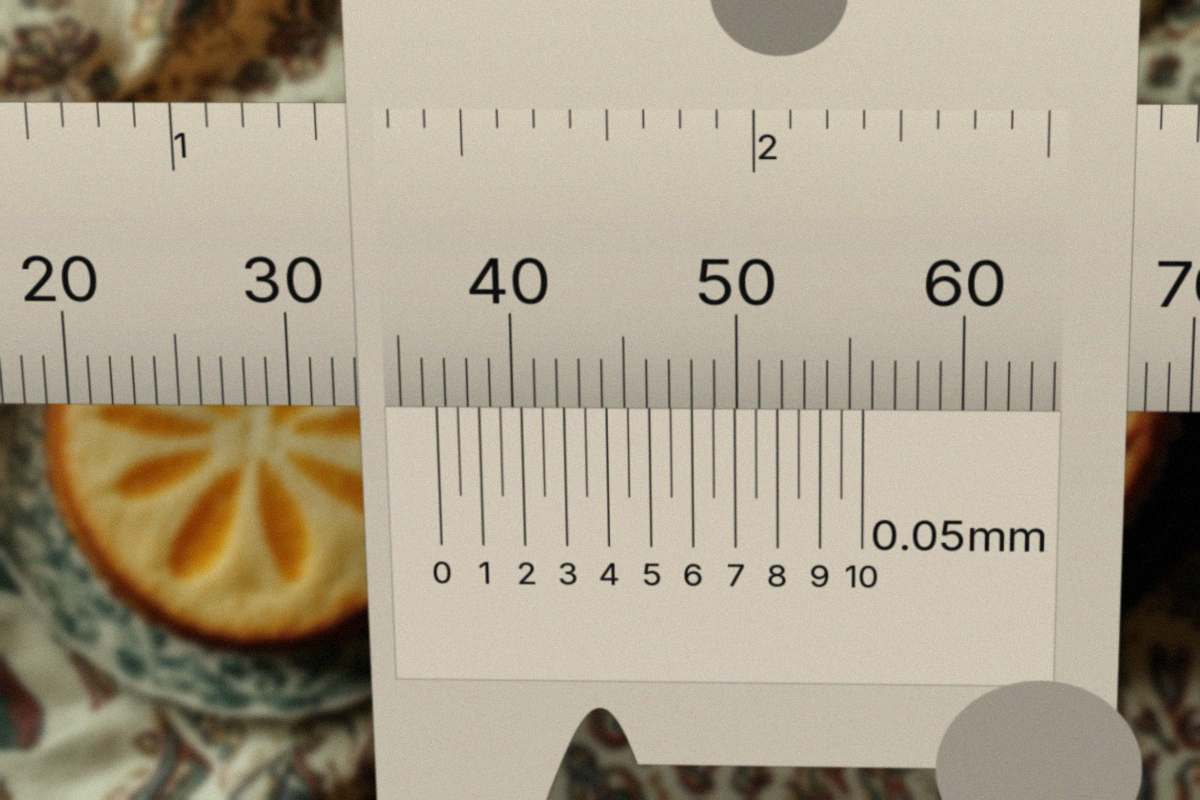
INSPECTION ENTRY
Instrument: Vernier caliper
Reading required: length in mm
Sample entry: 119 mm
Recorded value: 36.6 mm
